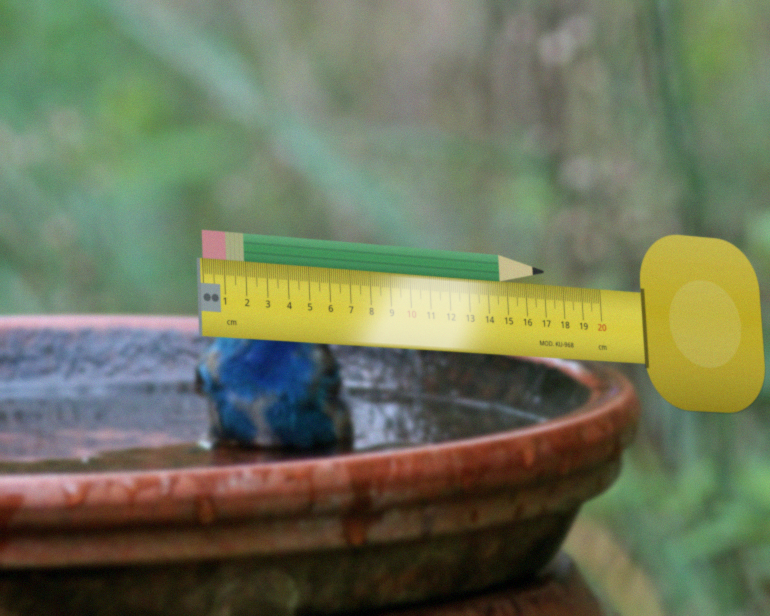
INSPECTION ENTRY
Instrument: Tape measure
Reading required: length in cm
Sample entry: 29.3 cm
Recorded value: 17 cm
